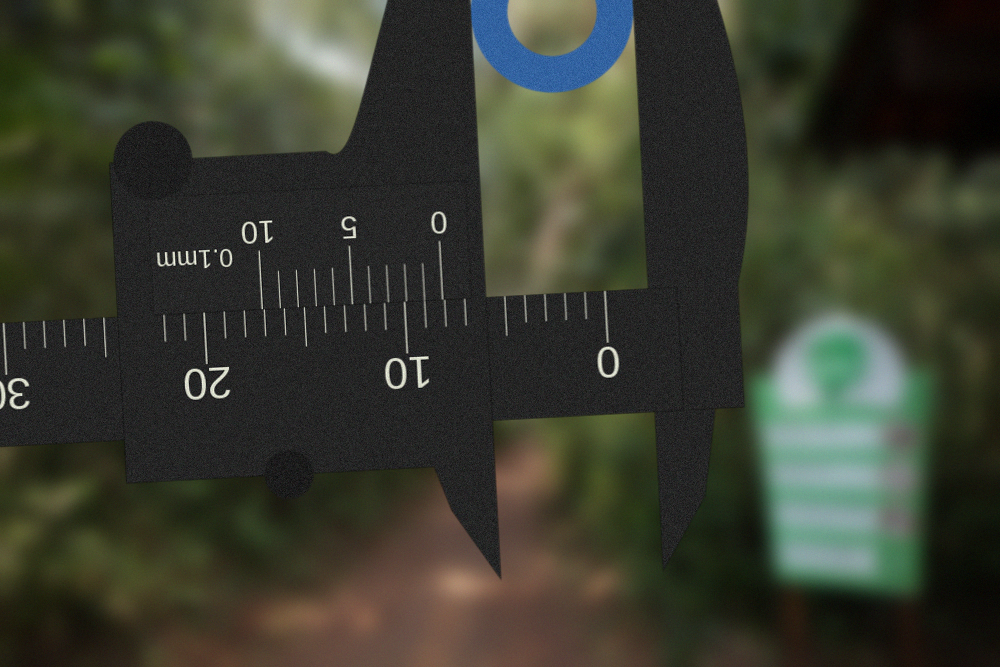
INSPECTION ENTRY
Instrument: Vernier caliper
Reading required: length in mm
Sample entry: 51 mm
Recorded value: 8.1 mm
